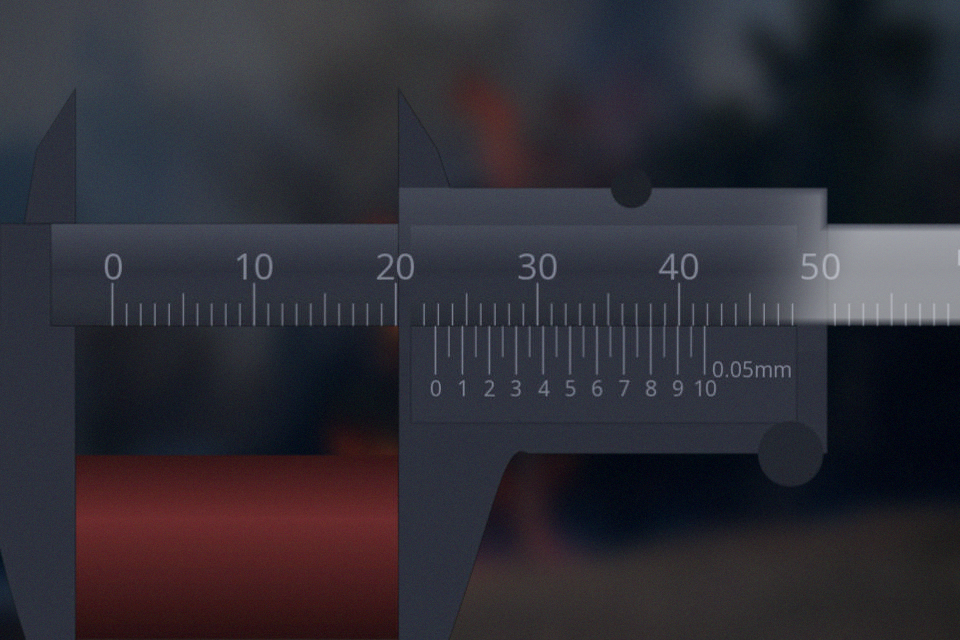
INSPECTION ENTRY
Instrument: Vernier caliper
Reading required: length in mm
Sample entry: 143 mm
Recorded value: 22.8 mm
